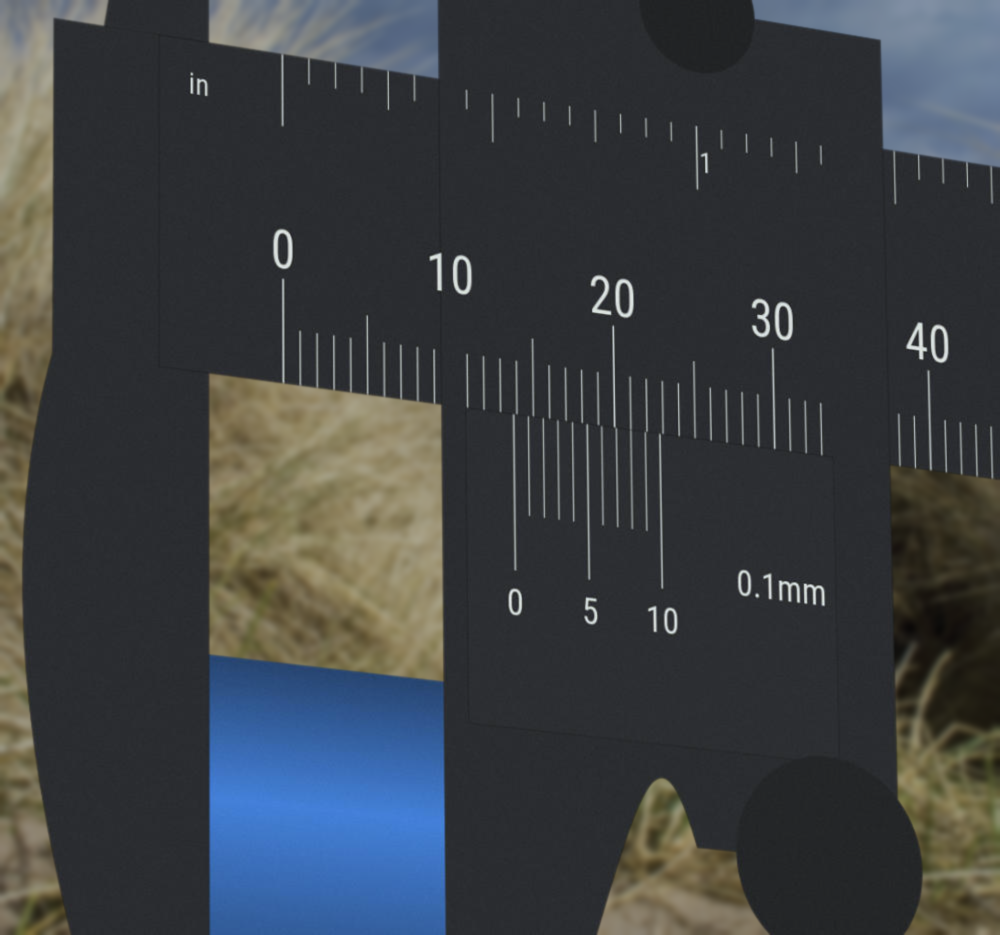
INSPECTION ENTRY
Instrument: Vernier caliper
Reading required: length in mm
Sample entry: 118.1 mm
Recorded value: 13.8 mm
